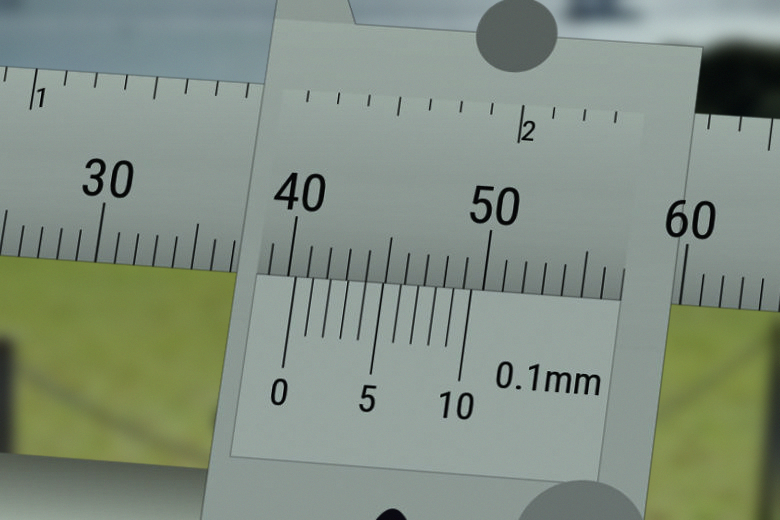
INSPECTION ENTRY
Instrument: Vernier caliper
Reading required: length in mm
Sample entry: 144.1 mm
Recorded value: 40.4 mm
